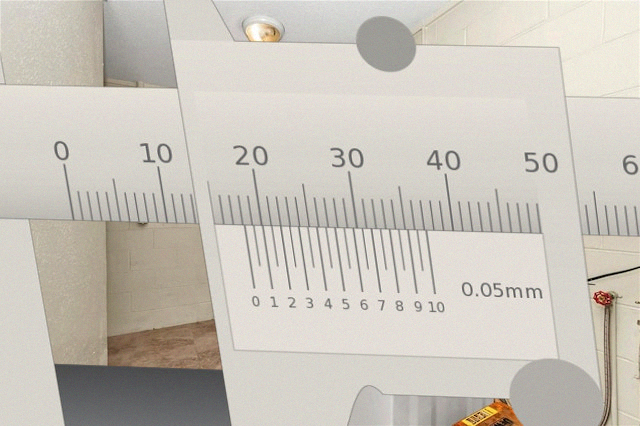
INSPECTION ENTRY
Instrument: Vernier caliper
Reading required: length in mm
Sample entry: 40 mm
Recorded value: 18.2 mm
